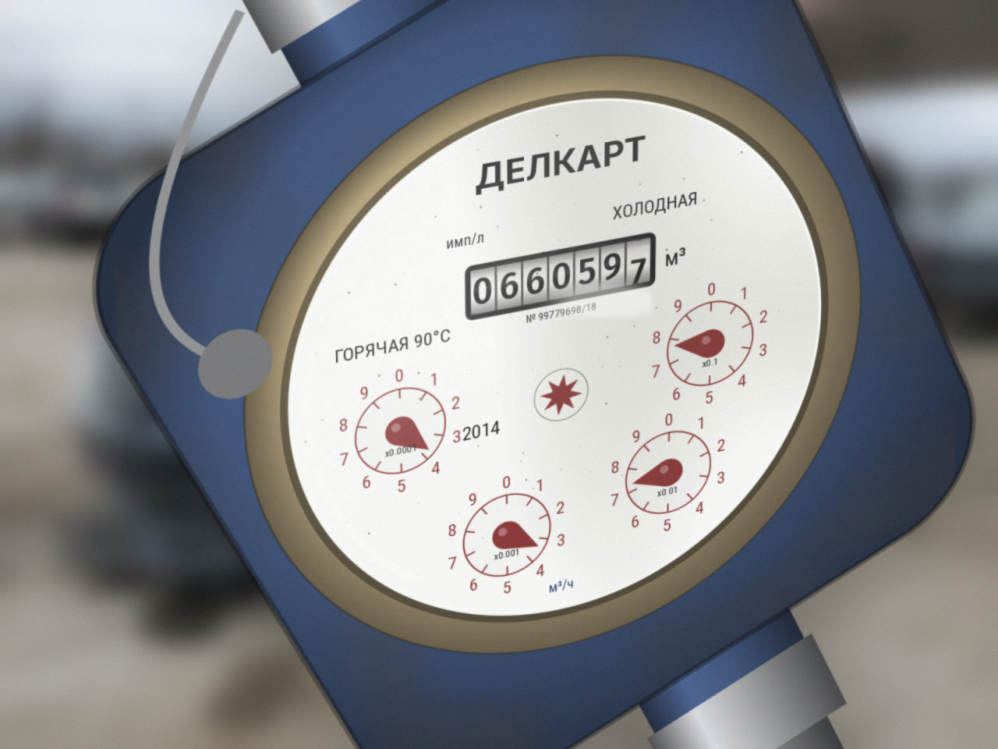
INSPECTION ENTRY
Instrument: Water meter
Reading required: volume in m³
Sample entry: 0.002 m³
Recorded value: 660596.7733 m³
